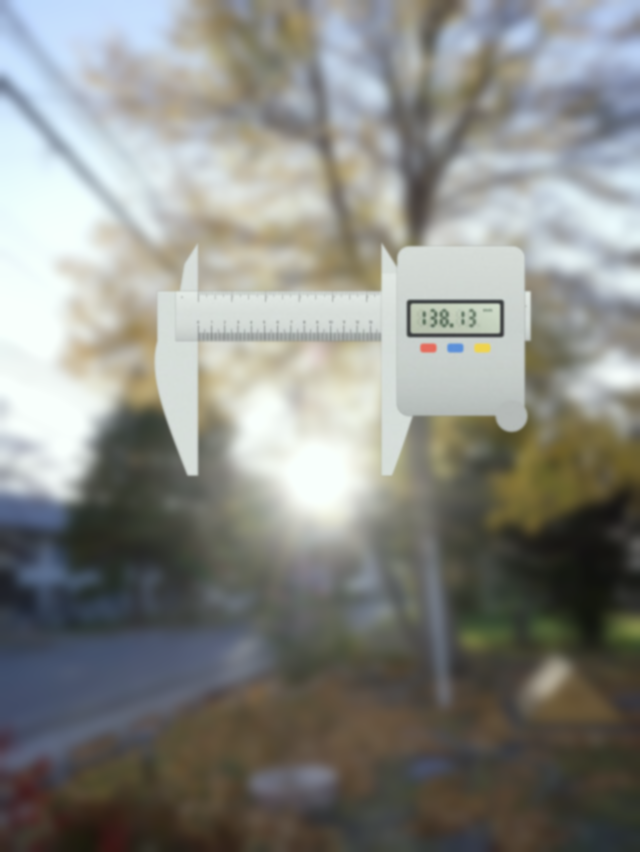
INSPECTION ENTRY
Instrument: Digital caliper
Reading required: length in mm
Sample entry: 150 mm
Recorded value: 138.13 mm
